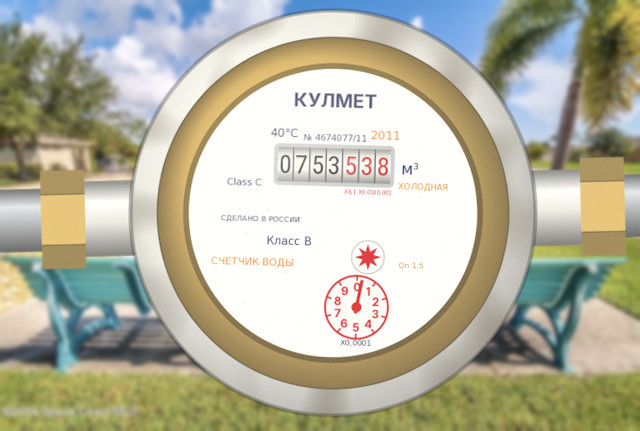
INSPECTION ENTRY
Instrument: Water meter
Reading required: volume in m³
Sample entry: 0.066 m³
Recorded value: 753.5380 m³
